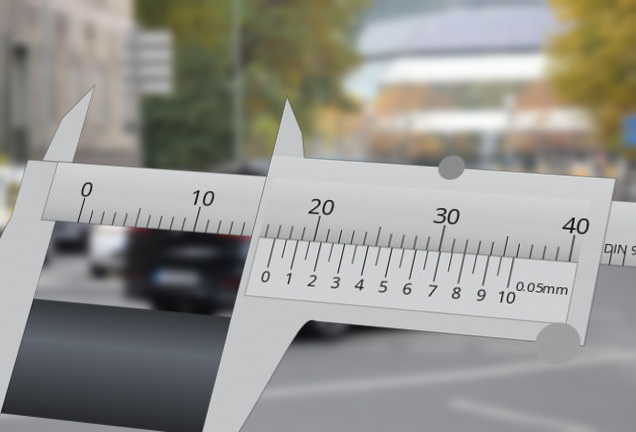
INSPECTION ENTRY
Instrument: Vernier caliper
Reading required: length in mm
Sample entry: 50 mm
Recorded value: 16.8 mm
